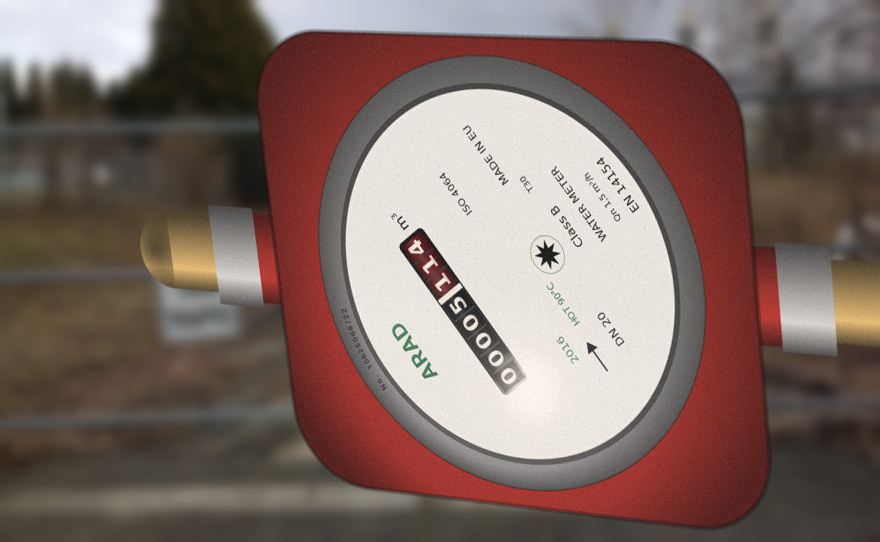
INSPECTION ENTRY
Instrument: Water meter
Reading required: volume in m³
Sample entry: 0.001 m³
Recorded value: 5.114 m³
